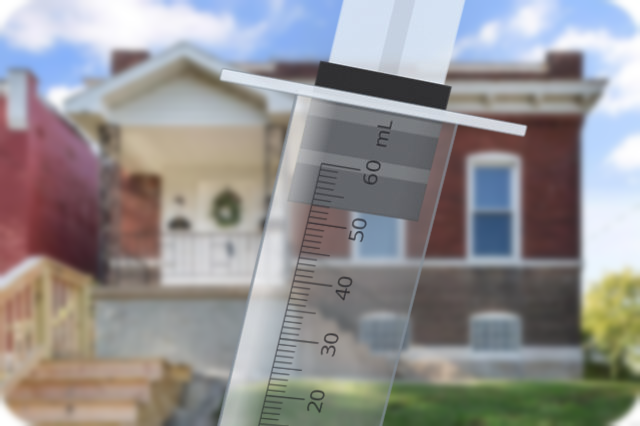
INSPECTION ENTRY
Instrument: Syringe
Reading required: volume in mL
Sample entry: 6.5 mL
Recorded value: 53 mL
